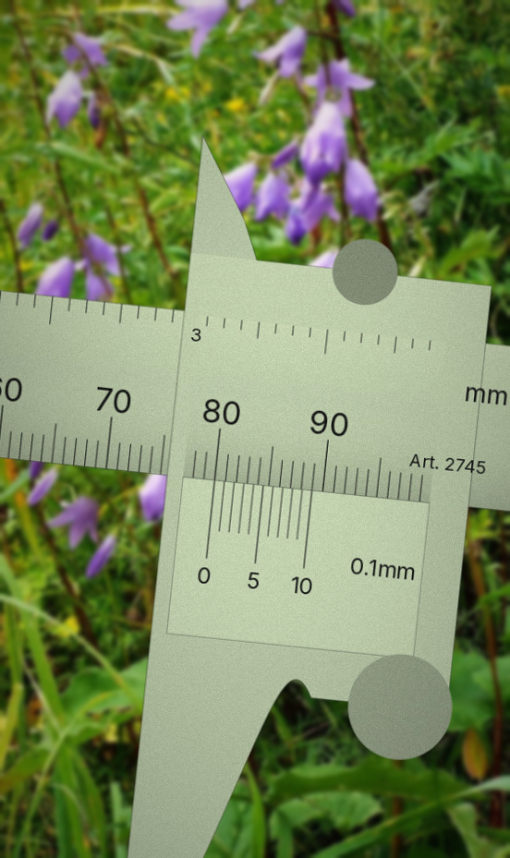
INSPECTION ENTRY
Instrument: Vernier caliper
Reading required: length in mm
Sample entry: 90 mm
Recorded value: 80.0 mm
